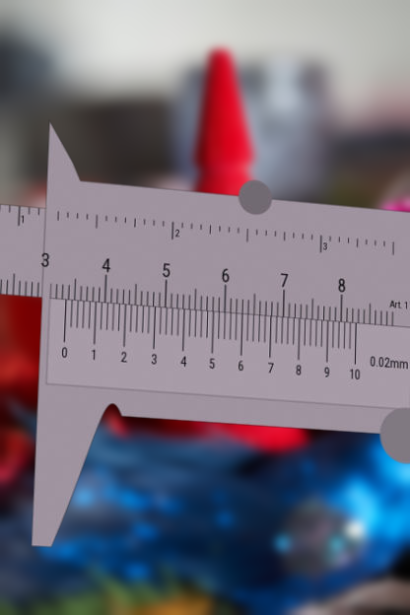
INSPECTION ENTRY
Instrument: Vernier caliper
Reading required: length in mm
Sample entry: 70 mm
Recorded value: 33.6 mm
